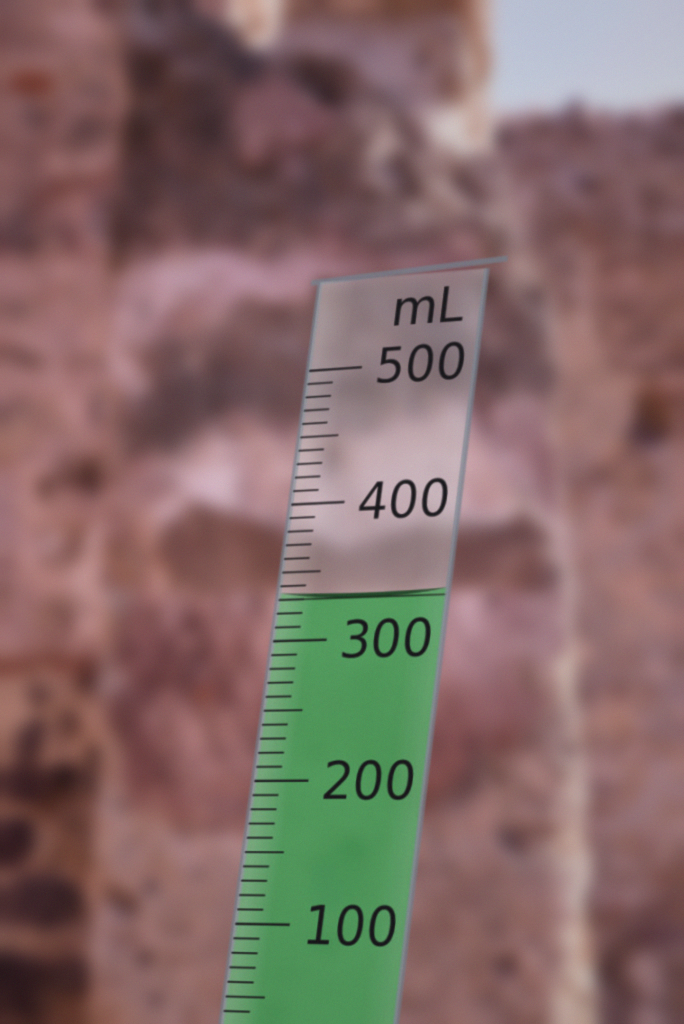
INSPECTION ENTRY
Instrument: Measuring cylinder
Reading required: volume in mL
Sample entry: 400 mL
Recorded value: 330 mL
